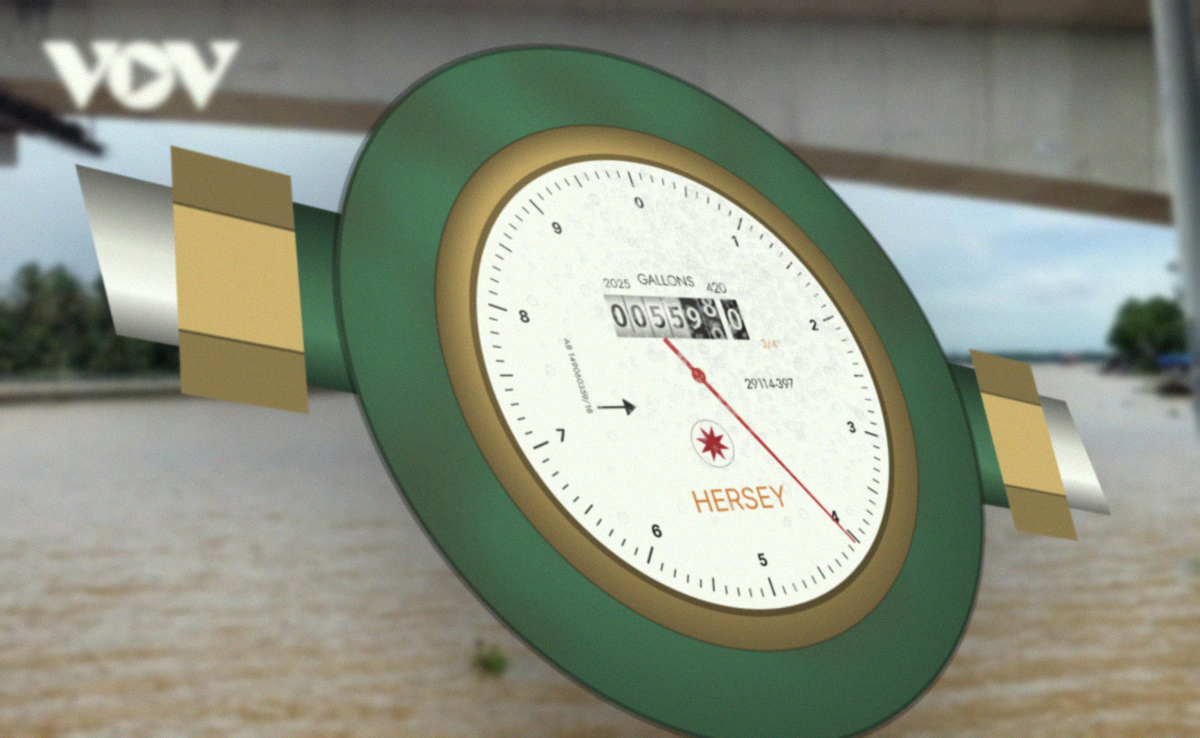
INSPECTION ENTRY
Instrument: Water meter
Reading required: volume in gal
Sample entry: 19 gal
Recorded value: 55984.0 gal
